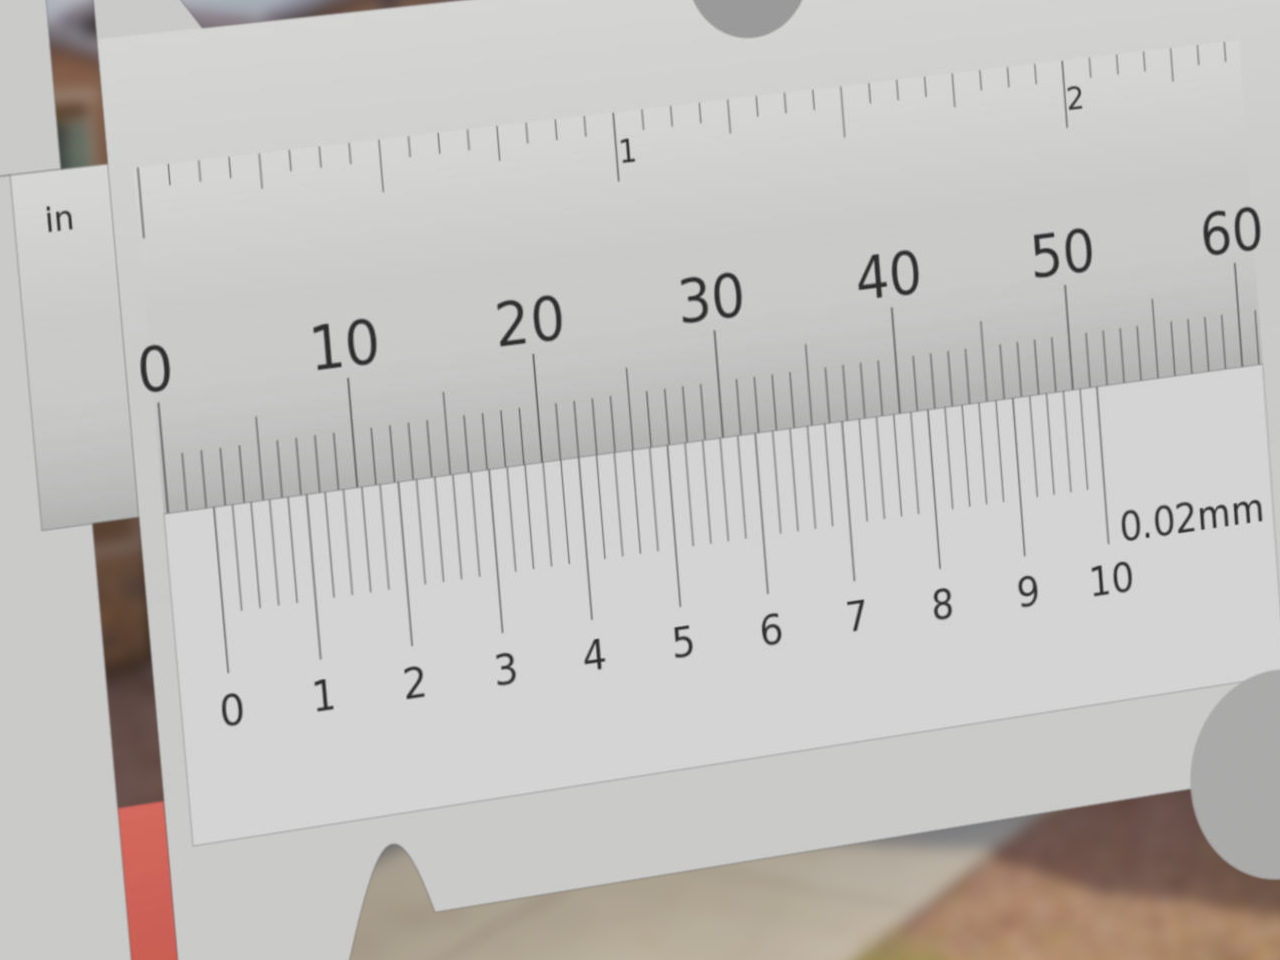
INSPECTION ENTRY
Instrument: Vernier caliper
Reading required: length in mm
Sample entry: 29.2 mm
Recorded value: 2.4 mm
